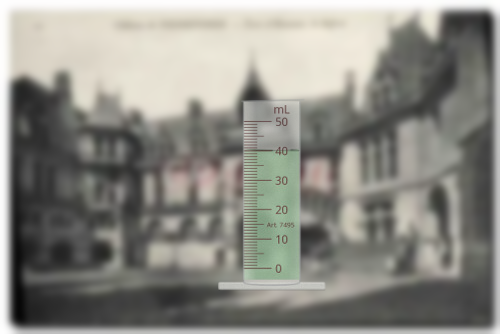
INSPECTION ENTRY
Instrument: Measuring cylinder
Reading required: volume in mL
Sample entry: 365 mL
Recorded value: 40 mL
